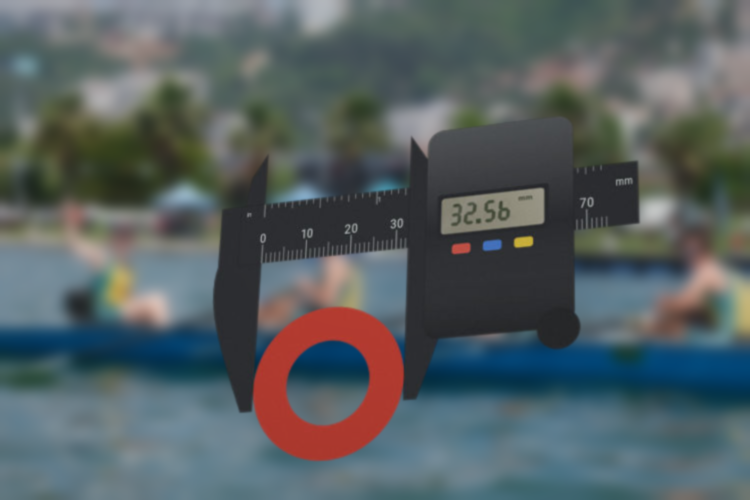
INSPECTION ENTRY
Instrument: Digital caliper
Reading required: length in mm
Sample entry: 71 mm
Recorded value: 32.56 mm
